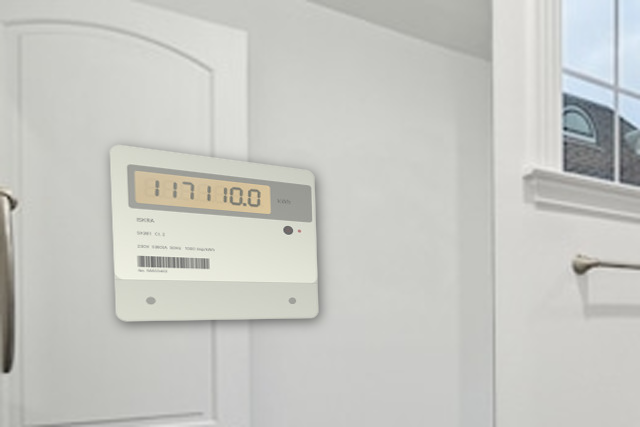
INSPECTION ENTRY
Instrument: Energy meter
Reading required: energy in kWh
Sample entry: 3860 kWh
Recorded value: 117110.0 kWh
